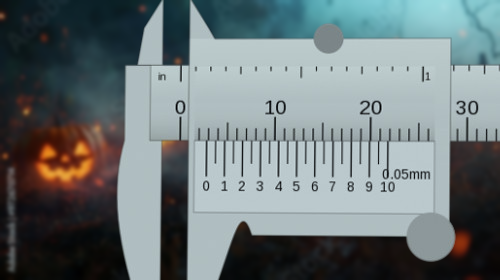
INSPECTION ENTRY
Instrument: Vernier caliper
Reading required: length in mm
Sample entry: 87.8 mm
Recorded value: 2.8 mm
